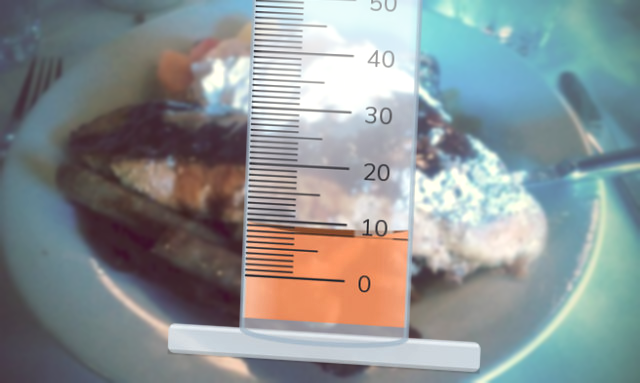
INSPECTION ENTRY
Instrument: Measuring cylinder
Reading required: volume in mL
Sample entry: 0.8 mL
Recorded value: 8 mL
